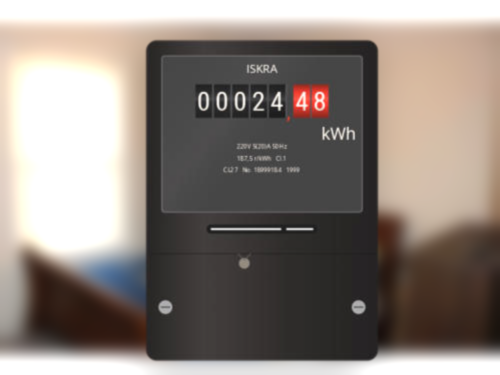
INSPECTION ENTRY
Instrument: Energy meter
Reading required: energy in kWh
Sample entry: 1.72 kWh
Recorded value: 24.48 kWh
